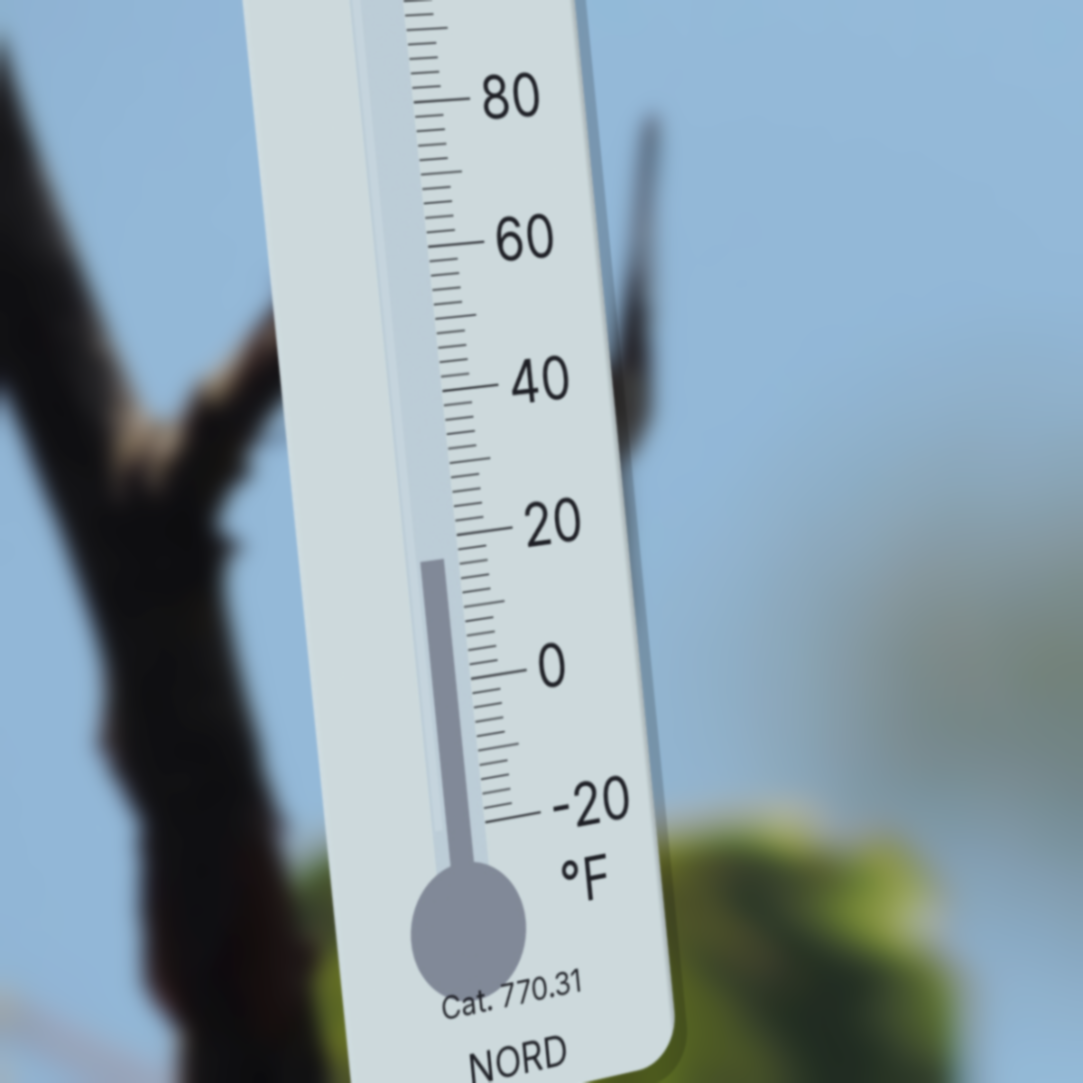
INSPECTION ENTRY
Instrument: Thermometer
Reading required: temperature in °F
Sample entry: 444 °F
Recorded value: 17 °F
